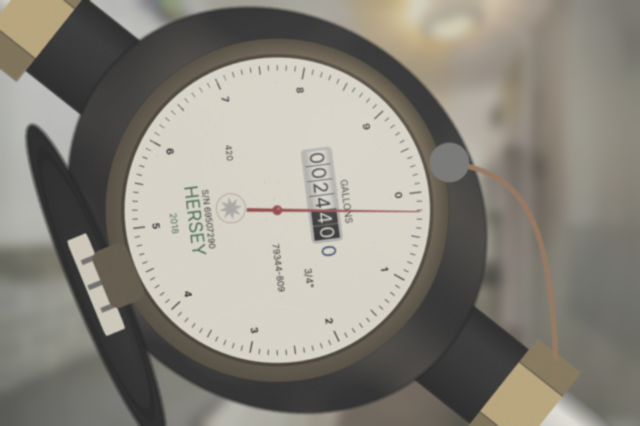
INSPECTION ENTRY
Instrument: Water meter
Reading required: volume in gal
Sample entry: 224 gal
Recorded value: 24400.2 gal
